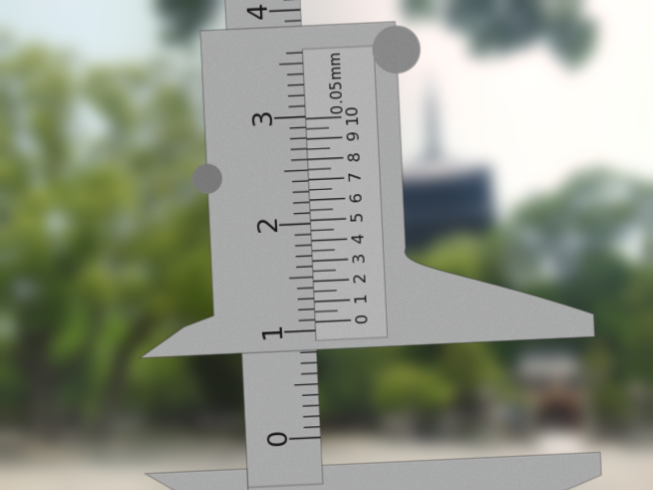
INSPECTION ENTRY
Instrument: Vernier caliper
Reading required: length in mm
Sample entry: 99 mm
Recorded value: 10.8 mm
